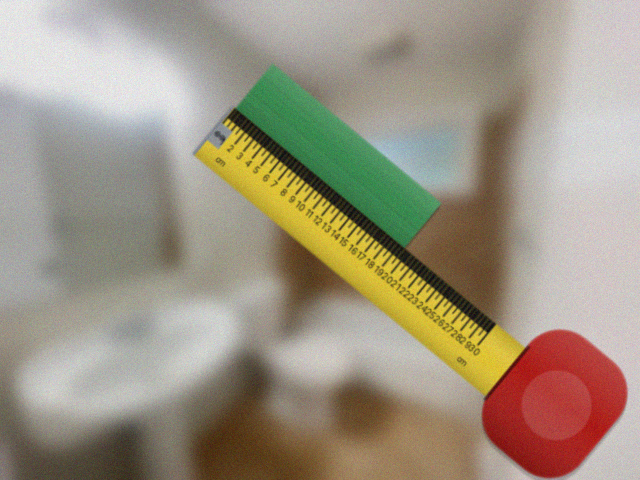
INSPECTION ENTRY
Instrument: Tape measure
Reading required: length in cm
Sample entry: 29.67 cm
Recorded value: 19.5 cm
